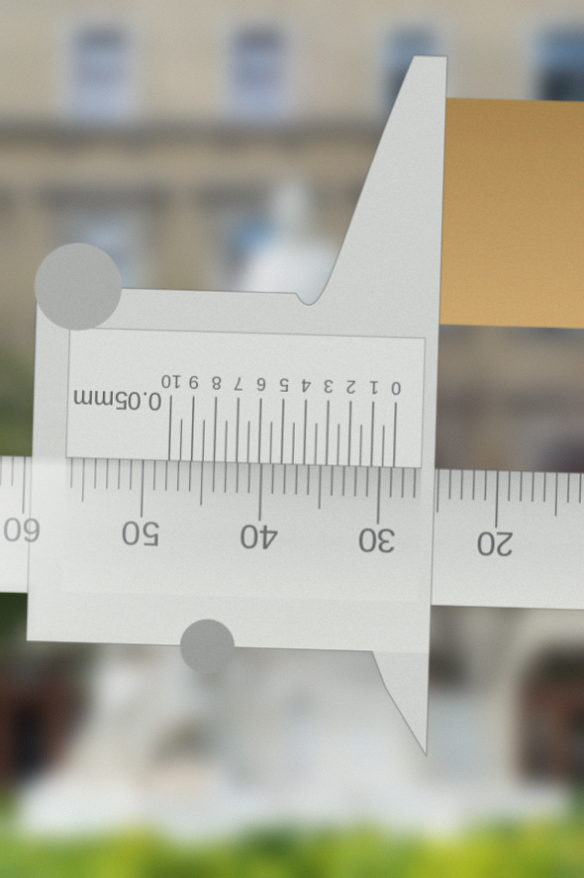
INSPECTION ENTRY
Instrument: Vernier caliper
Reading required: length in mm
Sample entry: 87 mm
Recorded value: 28.8 mm
